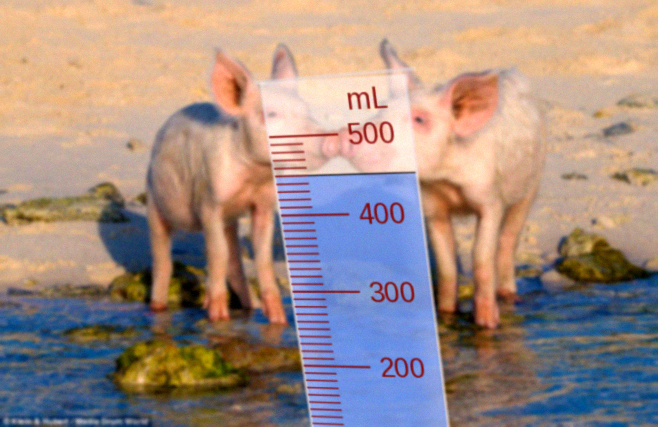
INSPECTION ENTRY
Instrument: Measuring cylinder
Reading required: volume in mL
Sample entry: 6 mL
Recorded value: 450 mL
